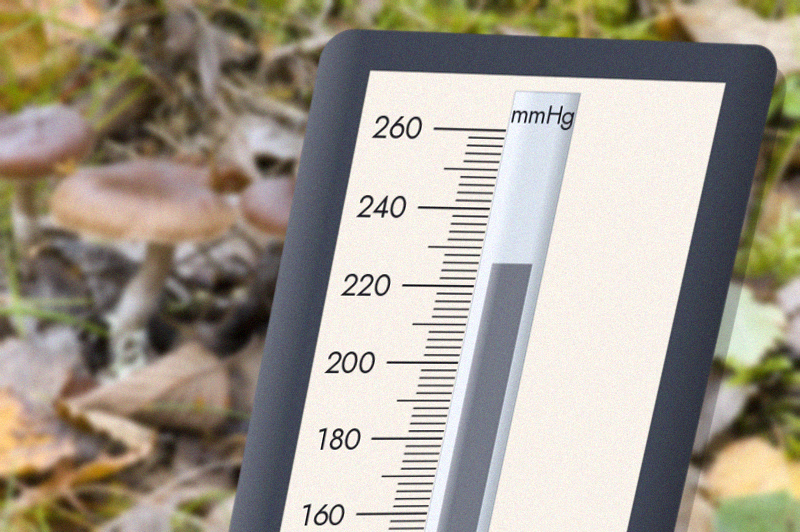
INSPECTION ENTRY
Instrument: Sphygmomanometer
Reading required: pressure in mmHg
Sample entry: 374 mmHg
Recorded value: 226 mmHg
